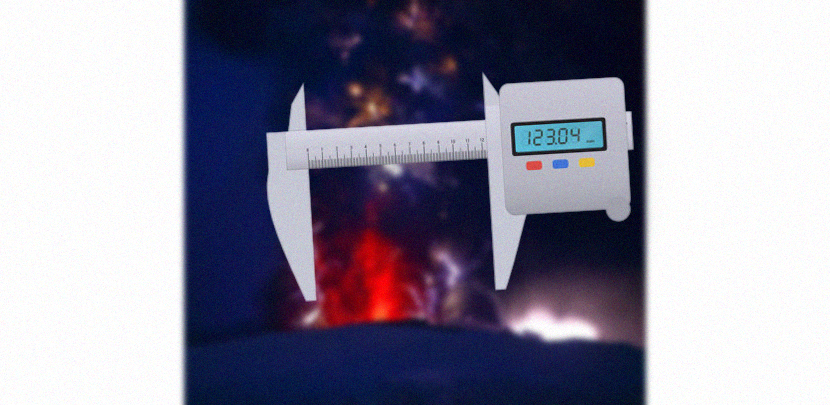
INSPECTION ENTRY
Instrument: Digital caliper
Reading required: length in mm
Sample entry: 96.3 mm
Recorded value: 123.04 mm
